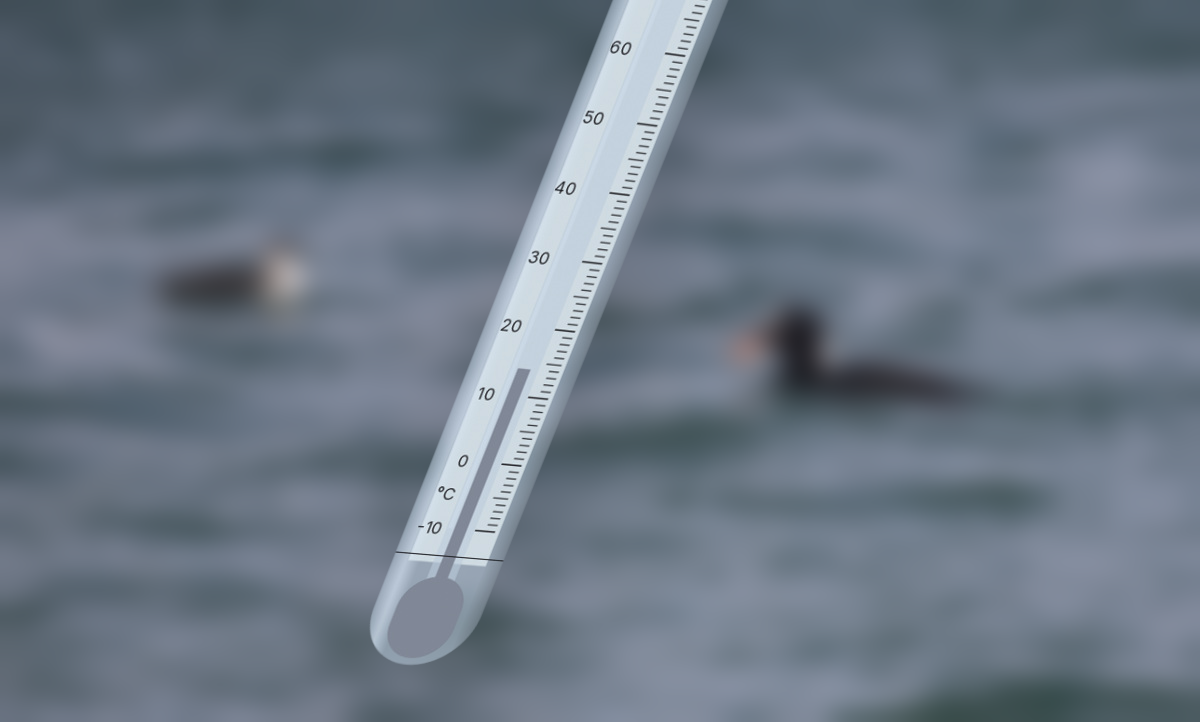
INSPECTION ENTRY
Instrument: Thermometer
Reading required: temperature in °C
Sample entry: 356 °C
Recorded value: 14 °C
